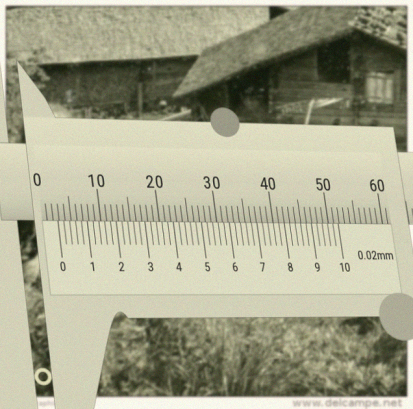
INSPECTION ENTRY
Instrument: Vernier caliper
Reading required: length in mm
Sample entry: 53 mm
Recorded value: 2.8 mm
